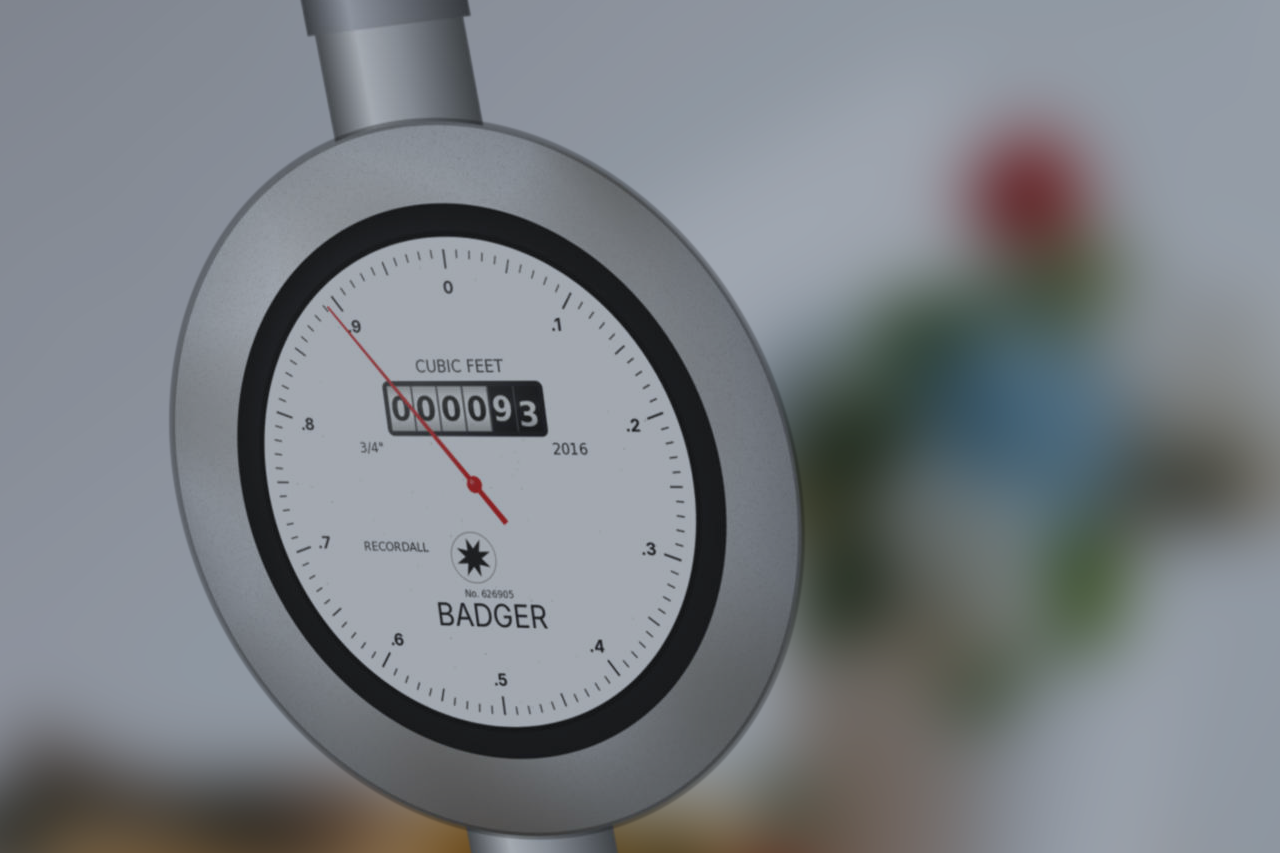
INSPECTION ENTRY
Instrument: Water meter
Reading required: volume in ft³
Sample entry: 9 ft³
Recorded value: 92.89 ft³
